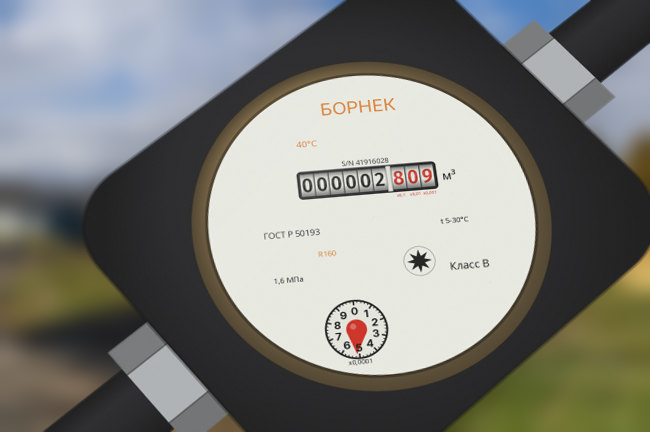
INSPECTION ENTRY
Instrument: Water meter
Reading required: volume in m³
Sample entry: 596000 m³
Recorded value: 2.8095 m³
